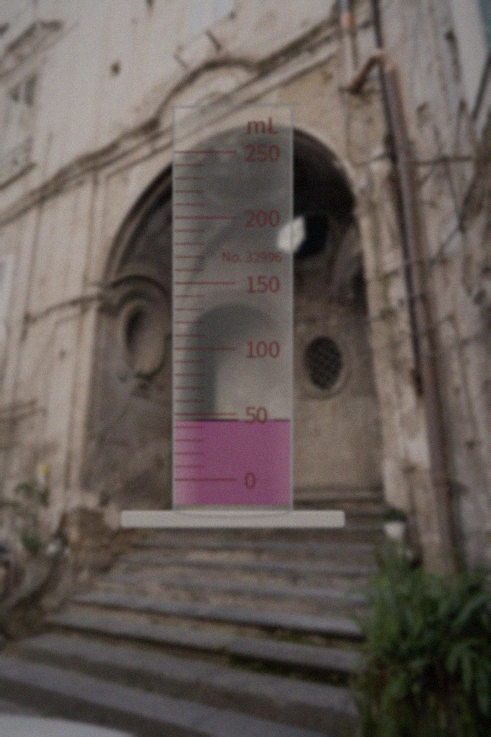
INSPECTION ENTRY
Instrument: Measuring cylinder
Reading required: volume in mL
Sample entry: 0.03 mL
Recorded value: 45 mL
